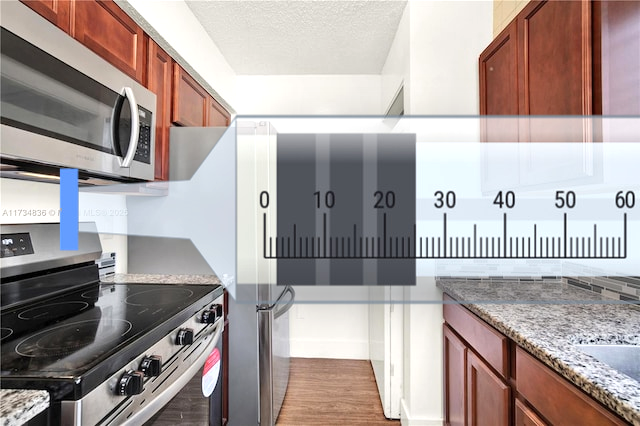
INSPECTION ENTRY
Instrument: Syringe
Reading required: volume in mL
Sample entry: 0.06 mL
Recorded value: 2 mL
